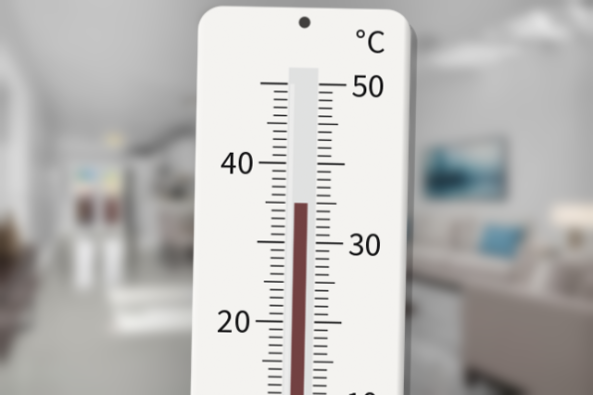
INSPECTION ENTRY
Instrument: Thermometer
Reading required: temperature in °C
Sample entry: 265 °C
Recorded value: 35 °C
